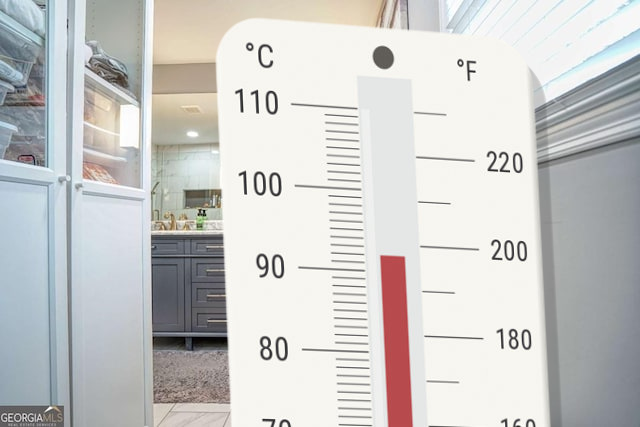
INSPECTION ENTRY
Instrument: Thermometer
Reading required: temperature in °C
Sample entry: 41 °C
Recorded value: 92 °C
